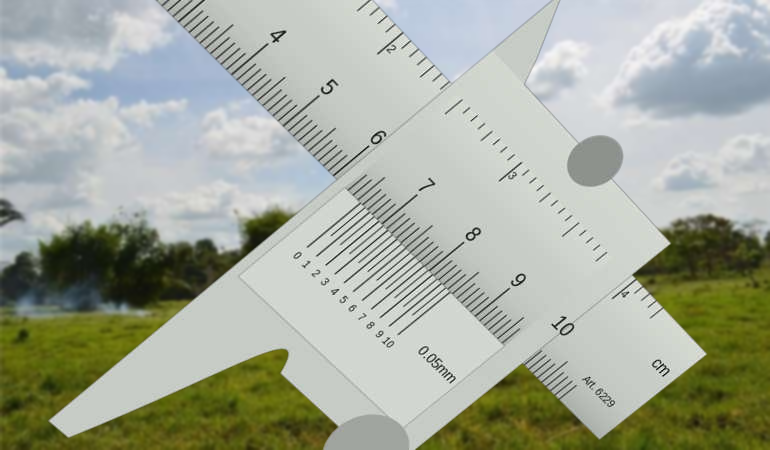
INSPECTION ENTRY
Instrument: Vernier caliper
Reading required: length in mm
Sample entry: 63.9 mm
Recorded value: 65.6 mm
